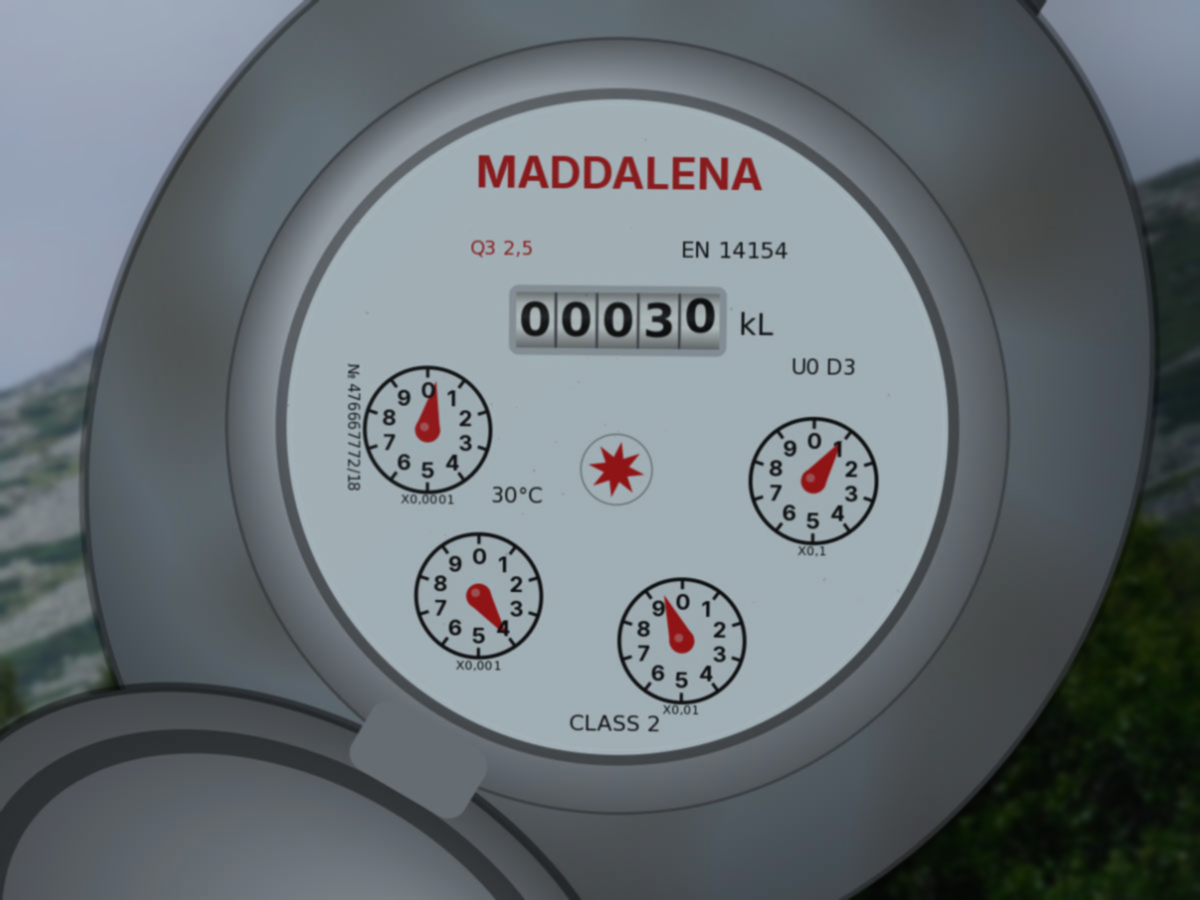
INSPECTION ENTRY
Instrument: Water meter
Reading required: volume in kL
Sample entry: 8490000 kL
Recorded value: 30.0940 kL
